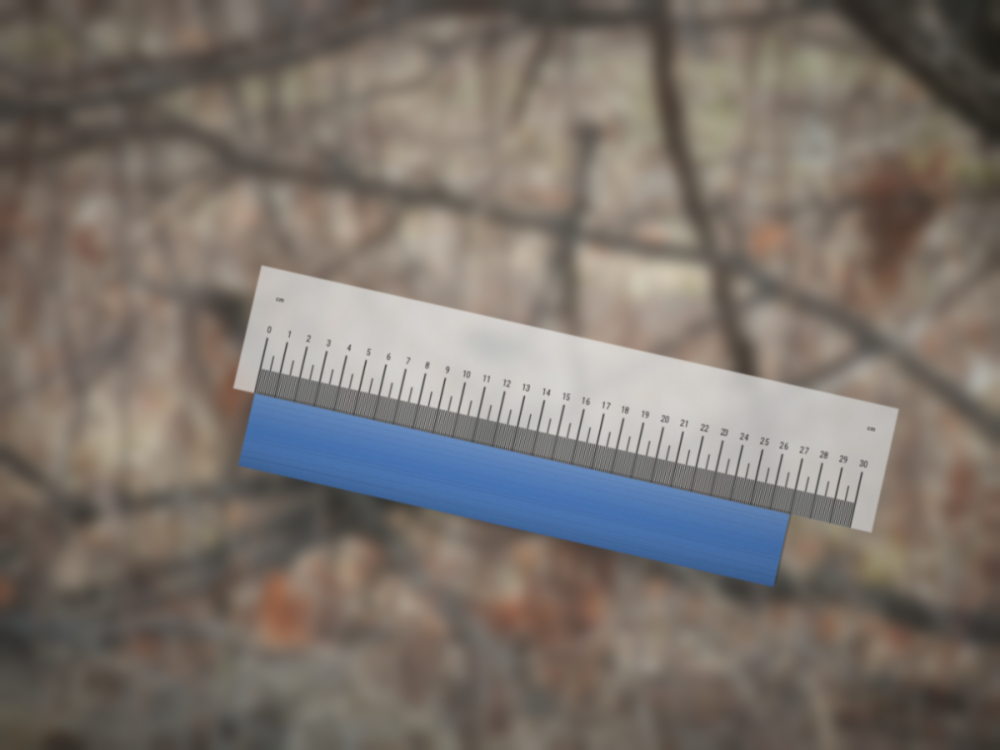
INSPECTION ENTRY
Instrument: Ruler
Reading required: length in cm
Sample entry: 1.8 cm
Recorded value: 27 cm
